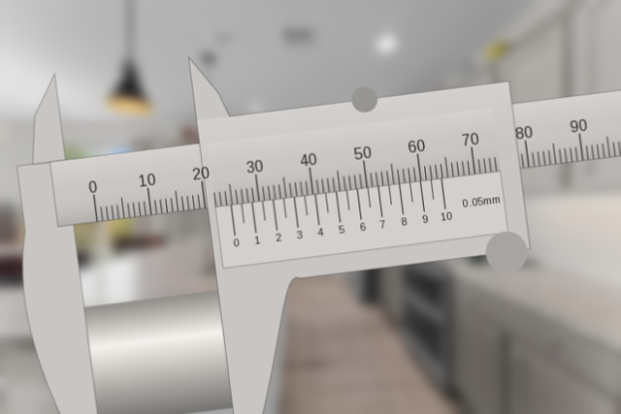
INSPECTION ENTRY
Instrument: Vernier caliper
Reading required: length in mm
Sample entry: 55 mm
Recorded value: 24.8 mm
